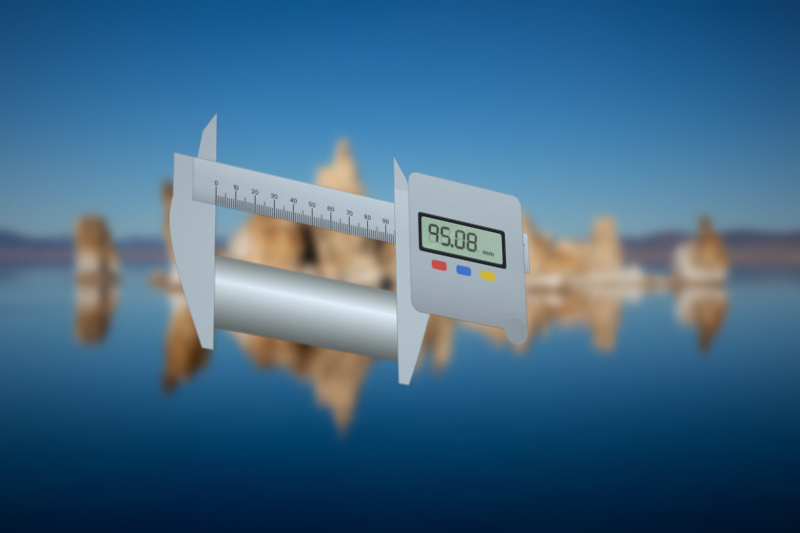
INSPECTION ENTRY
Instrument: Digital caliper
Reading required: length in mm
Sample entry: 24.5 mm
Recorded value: 95.08 mm
